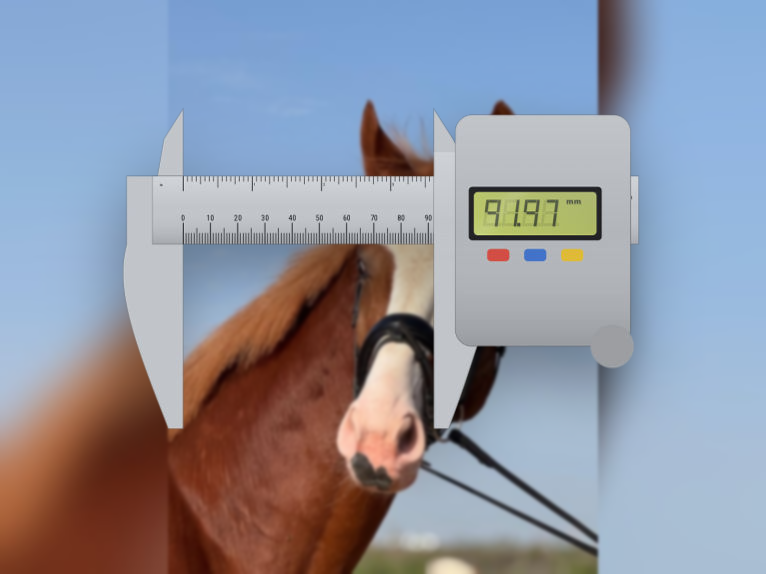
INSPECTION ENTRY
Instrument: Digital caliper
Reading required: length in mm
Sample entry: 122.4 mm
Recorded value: 91.97 mm
